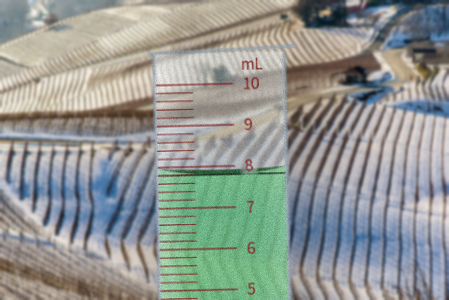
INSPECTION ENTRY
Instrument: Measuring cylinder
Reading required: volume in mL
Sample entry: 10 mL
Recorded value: 7.8 mL
